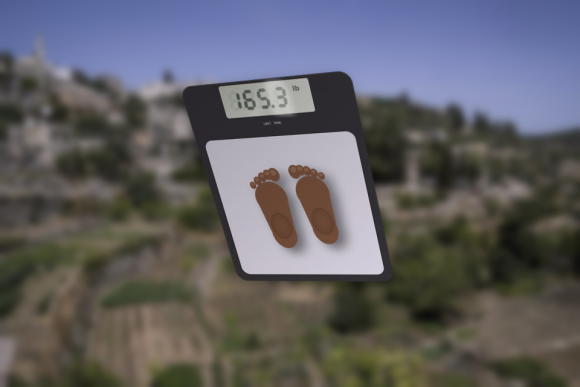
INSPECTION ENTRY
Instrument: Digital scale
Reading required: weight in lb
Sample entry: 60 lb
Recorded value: 165.3 lb
